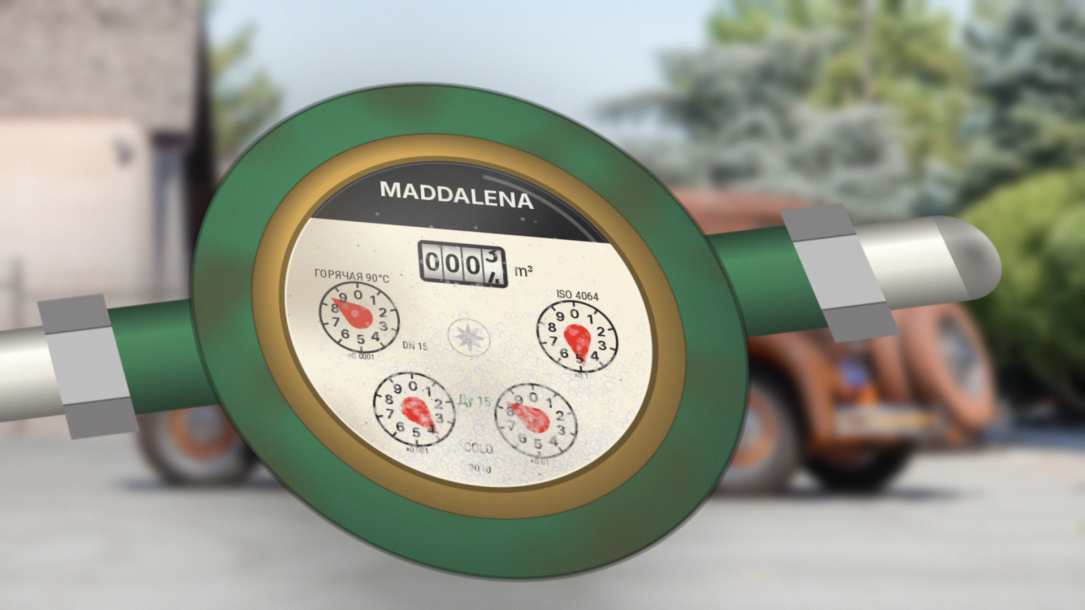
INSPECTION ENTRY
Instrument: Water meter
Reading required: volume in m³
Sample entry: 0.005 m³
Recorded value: 3.4838 m³
